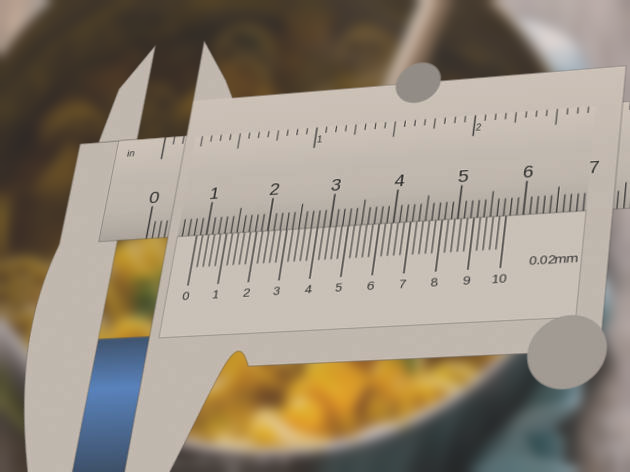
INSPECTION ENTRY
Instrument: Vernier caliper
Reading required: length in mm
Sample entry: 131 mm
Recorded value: 8.4 mm
